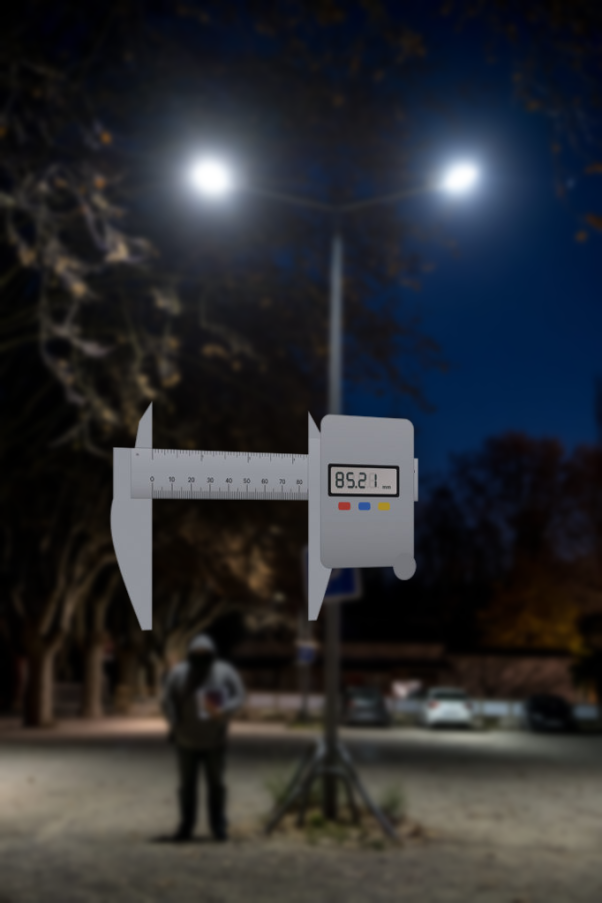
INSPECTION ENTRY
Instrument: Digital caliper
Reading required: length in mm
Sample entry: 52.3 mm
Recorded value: 85.21 mm
